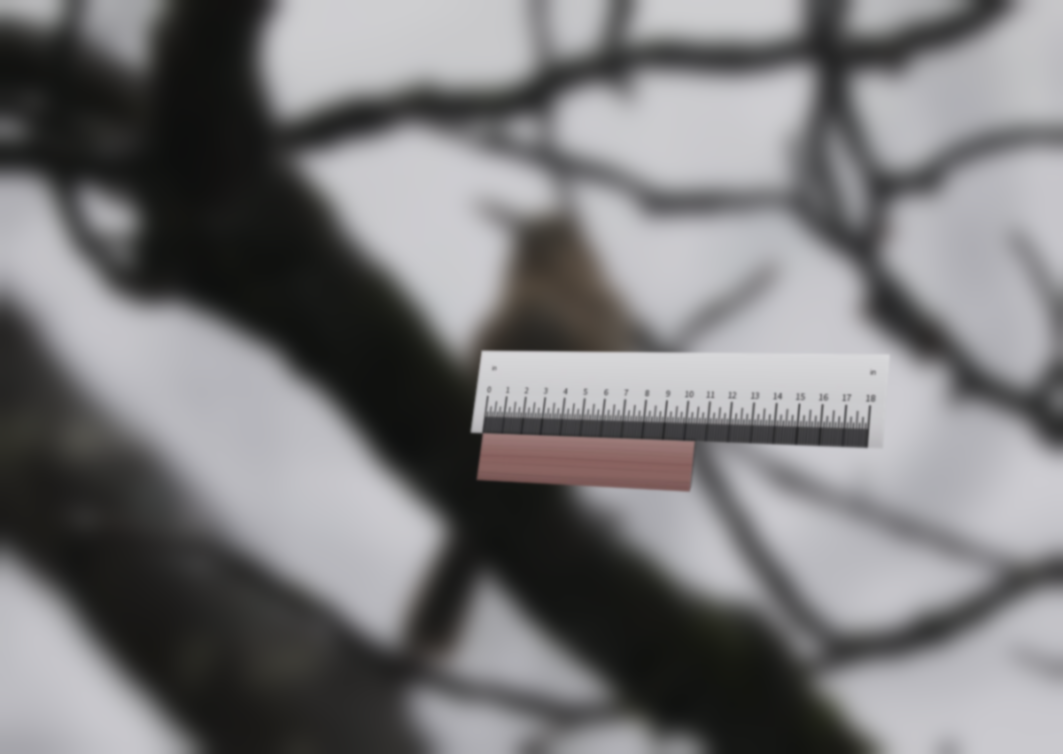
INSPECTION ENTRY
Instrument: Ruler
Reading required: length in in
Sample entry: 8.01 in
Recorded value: 10.5 in
